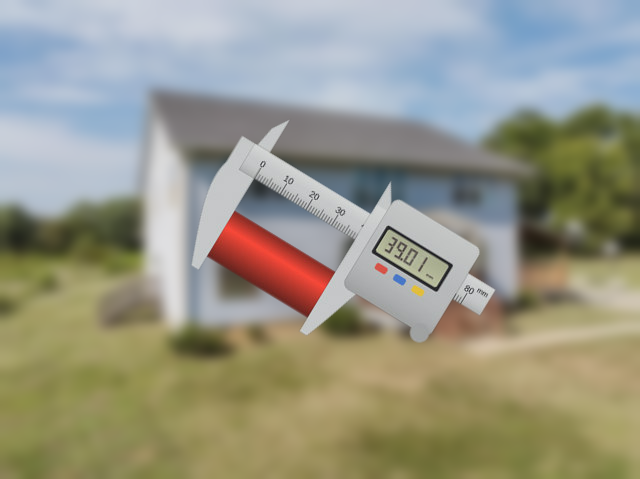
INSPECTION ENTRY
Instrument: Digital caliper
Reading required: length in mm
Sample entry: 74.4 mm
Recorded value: 39.01 mm
